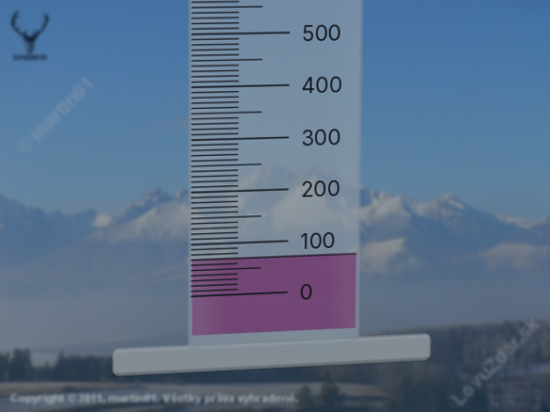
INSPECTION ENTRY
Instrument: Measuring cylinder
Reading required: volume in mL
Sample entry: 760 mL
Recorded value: 70 mL
